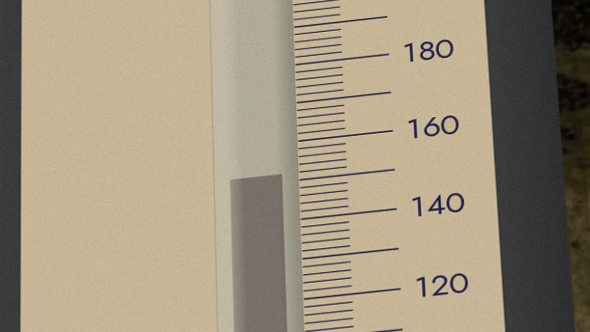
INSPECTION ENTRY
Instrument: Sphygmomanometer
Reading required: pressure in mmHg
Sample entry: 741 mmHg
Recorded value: 152 mmHg
